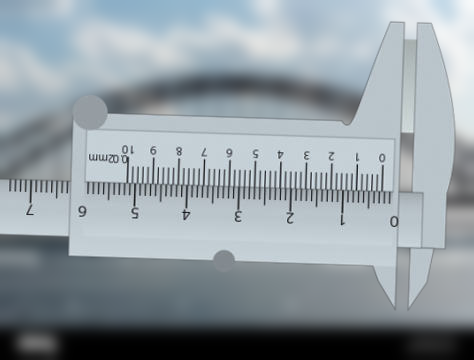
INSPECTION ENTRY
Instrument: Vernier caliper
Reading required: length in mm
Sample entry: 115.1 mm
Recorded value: 2.5 mm
